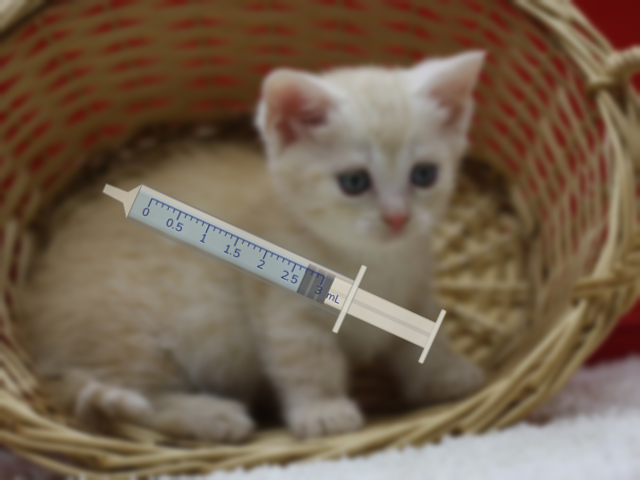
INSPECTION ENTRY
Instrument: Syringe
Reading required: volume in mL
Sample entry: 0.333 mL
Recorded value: 2.7 mL
